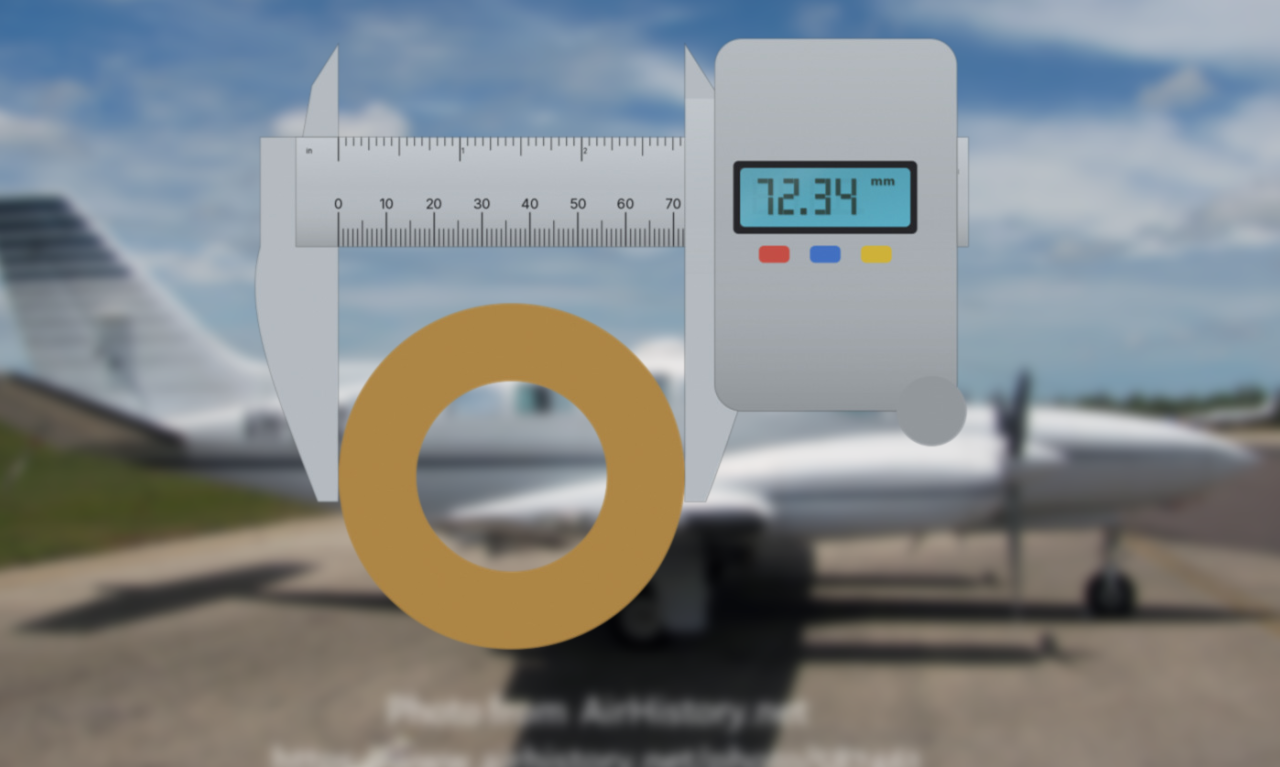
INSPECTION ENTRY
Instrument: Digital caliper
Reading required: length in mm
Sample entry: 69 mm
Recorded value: 72.34 mm
